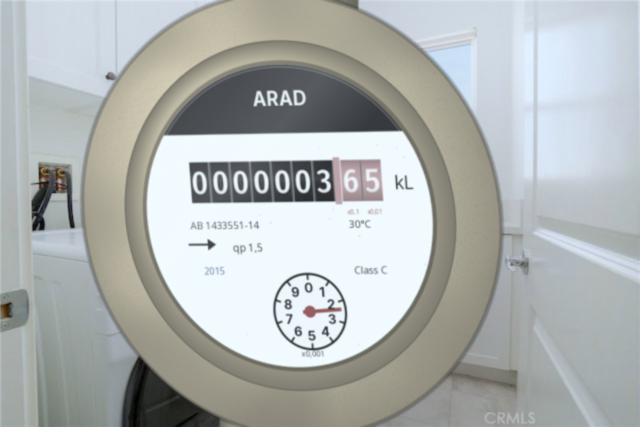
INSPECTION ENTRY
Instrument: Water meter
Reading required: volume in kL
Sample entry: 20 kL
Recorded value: 3.652 kL
